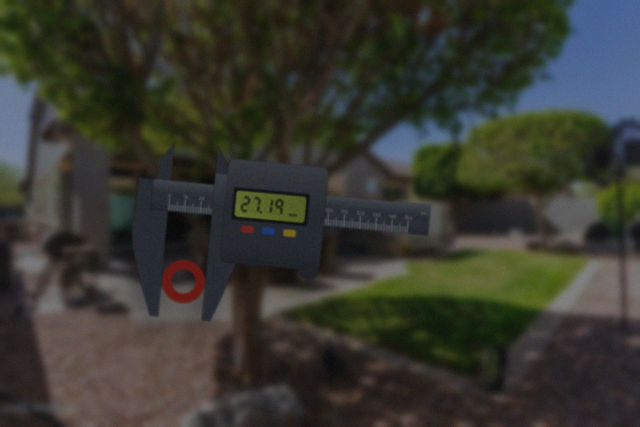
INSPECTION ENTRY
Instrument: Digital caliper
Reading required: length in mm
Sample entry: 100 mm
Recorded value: 27.19 mm
